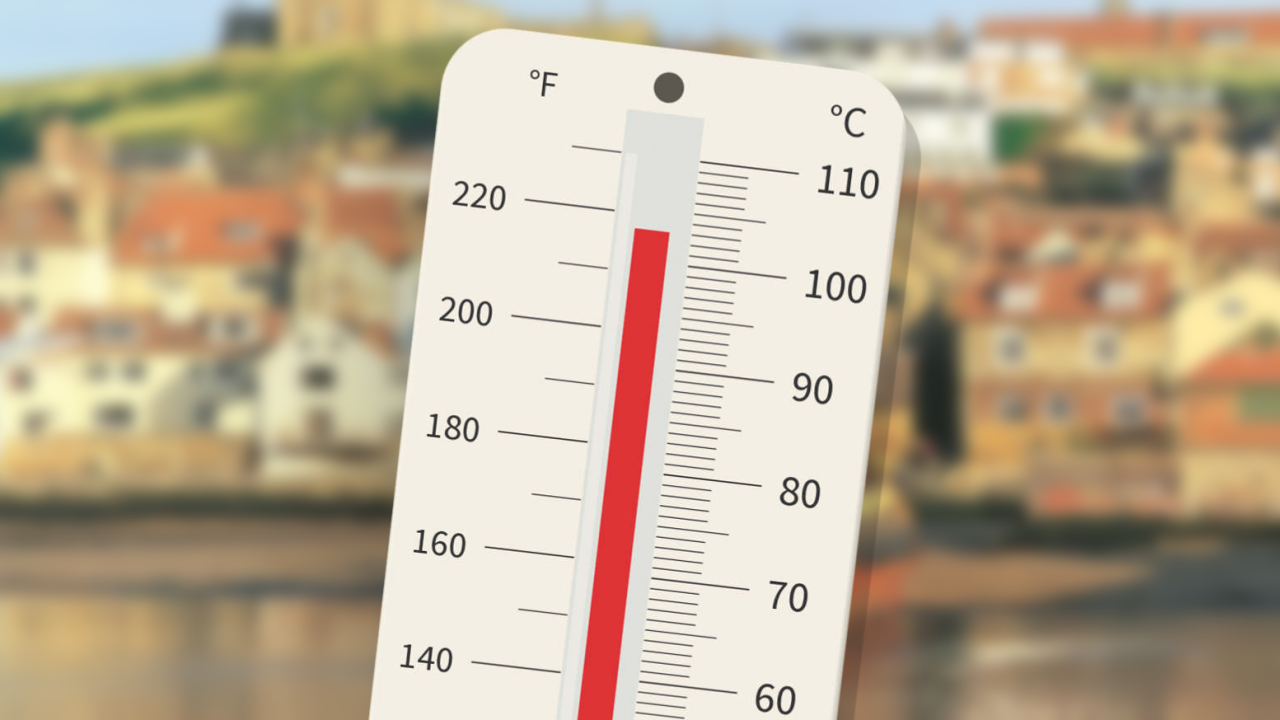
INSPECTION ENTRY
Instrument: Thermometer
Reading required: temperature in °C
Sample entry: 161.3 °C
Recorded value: 103 °C
